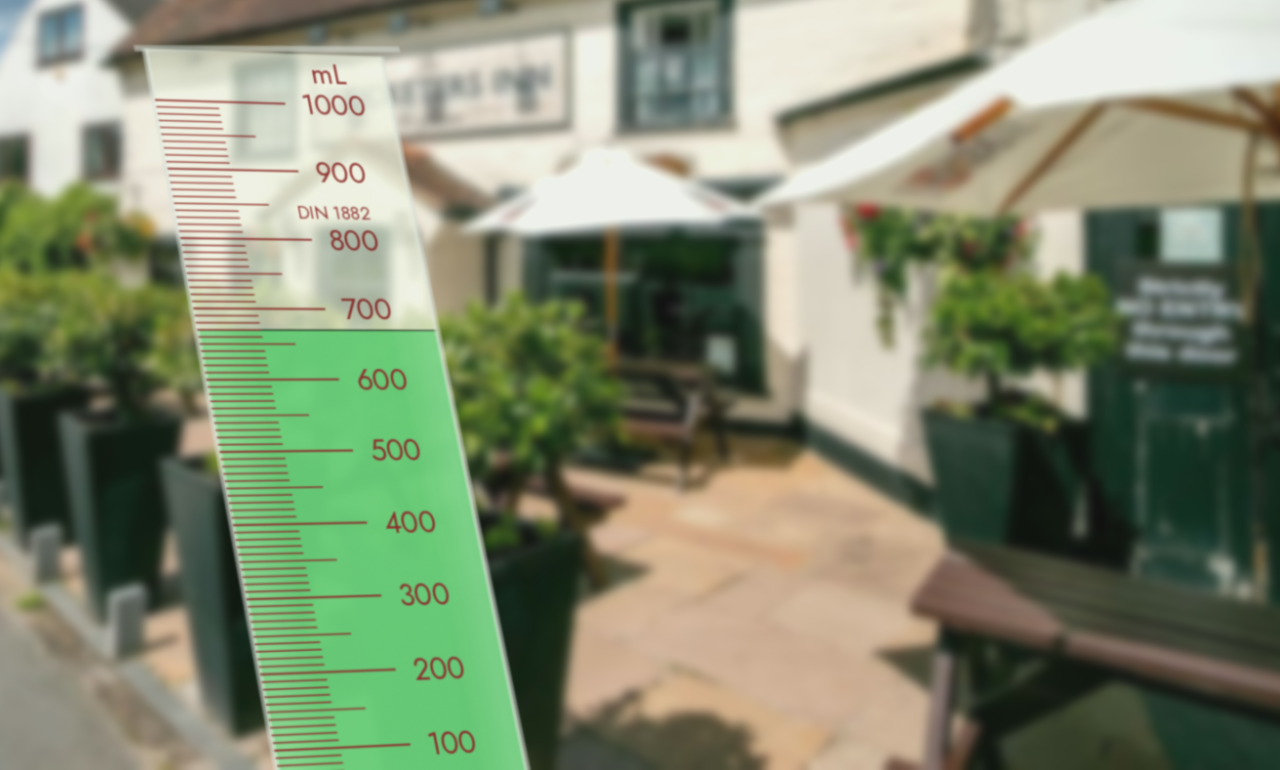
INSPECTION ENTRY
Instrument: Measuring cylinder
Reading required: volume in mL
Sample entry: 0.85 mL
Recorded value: 670 mL
